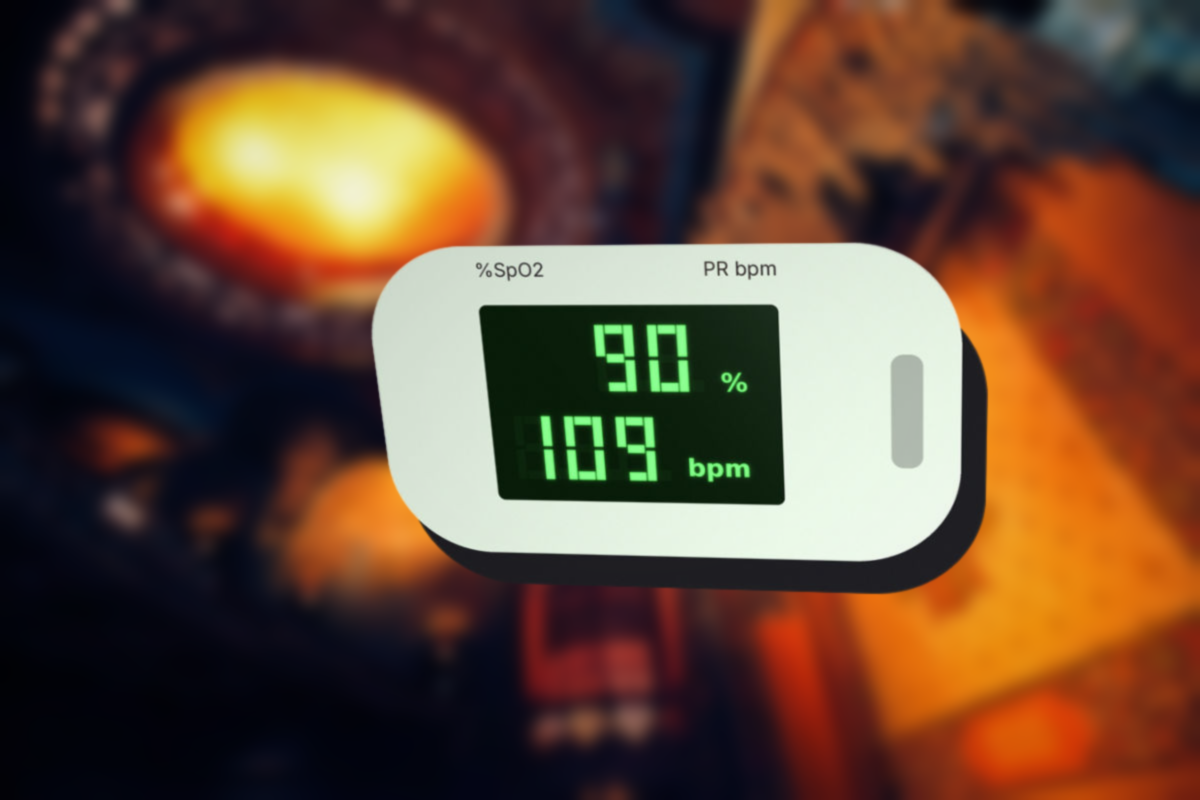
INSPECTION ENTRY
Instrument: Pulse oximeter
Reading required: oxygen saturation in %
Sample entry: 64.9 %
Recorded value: 90 %
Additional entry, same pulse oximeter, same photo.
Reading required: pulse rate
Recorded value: 109 bpm
